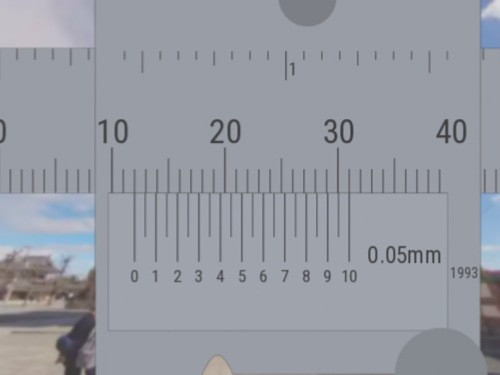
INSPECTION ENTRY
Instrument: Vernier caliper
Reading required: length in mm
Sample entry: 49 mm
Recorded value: 12.0 mm
